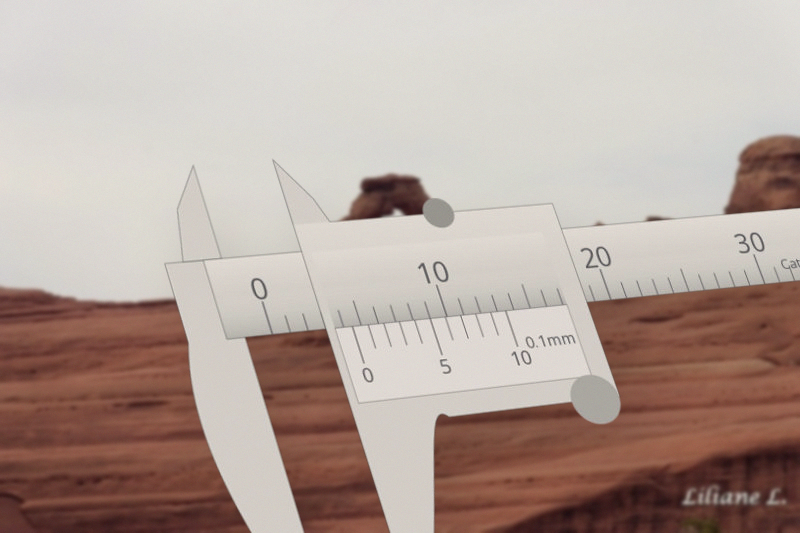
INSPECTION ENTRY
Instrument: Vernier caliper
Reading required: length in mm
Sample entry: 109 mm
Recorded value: 4.5 mm
